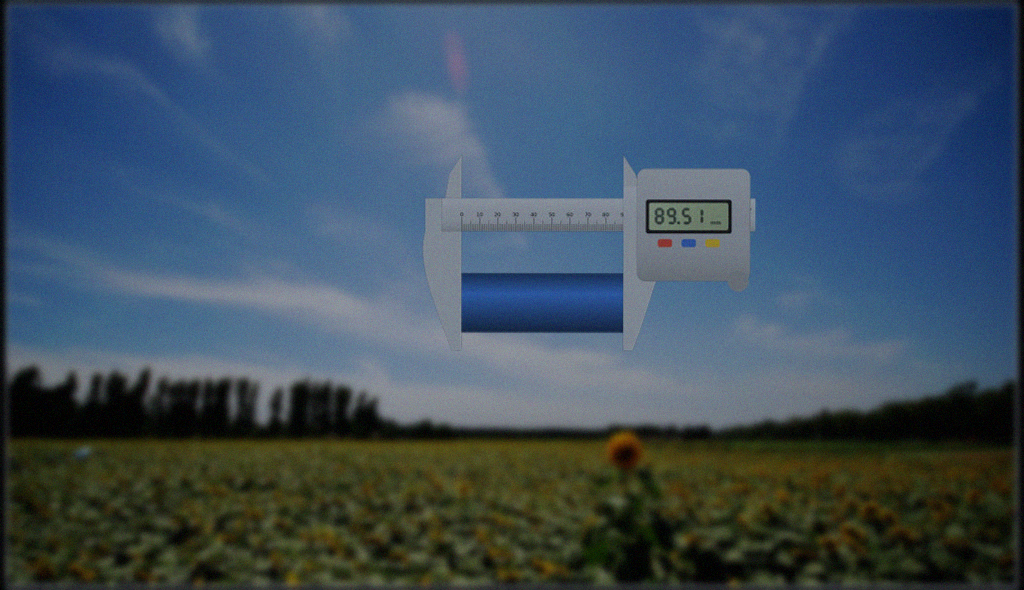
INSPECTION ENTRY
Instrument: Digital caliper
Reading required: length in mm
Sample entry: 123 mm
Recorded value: 89.51 mm
